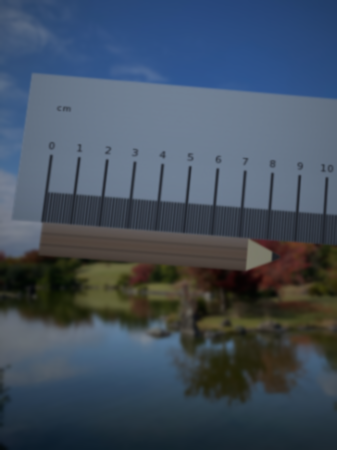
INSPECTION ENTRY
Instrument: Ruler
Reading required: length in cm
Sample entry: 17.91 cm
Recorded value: 8.5 cm
